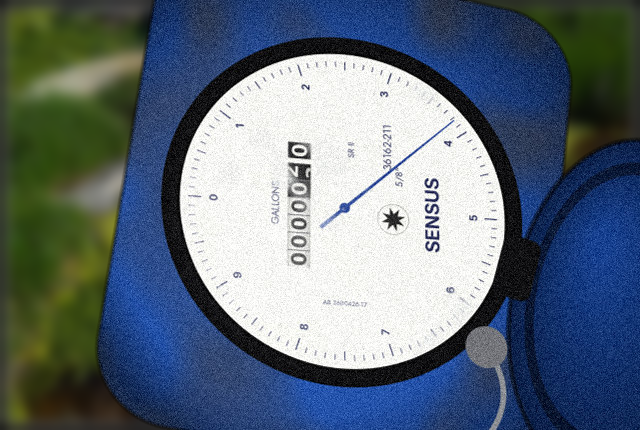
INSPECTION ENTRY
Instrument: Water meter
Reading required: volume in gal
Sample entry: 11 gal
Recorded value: 23.8 gal
